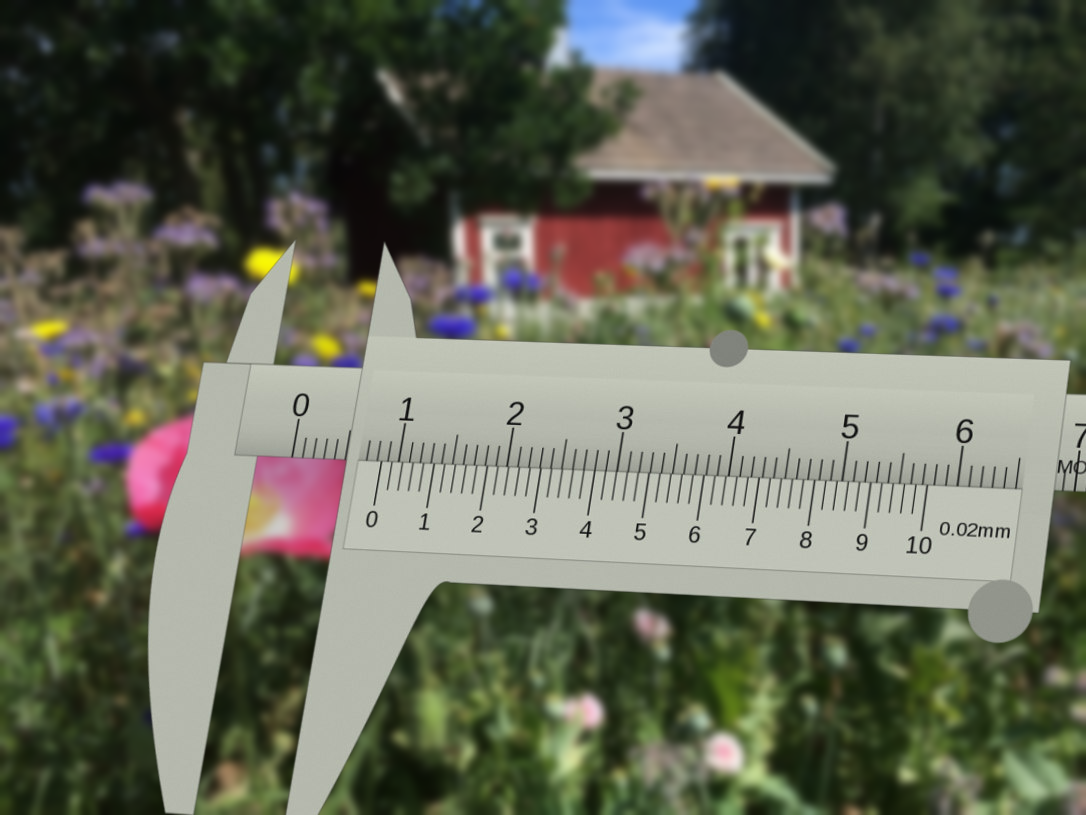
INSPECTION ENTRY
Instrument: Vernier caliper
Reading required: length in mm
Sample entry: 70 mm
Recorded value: 8.4 mm
